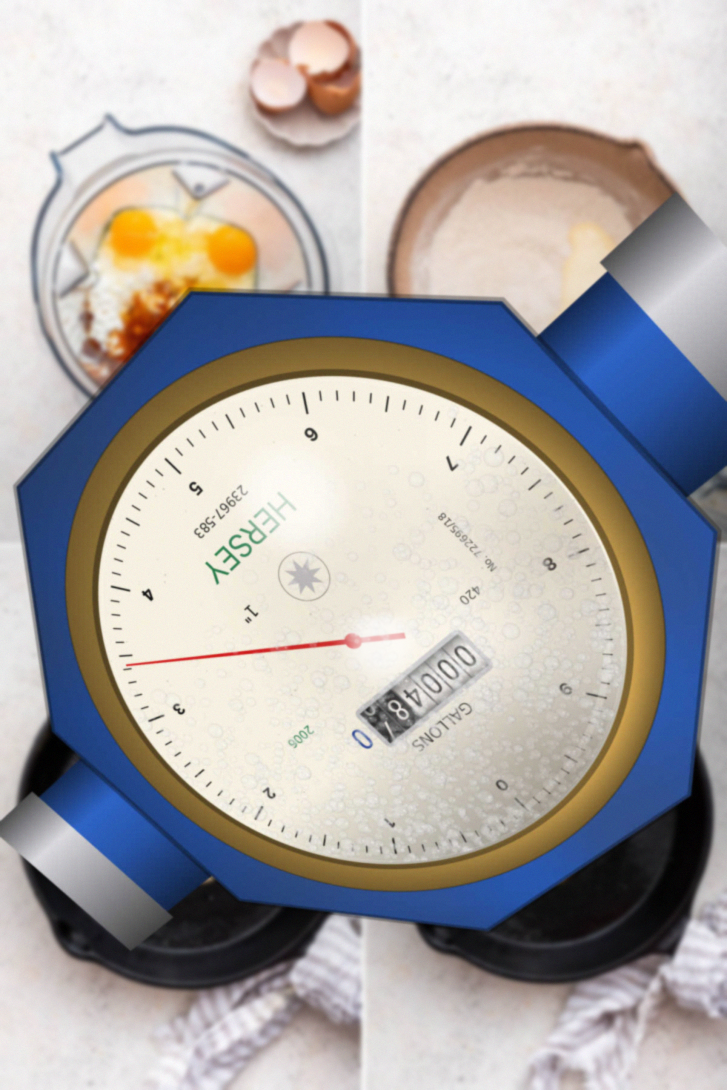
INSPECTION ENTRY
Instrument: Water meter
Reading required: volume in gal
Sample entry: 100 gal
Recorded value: 4873.4 gal
